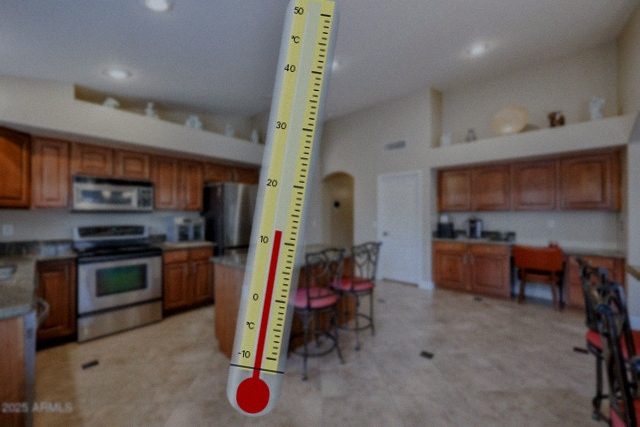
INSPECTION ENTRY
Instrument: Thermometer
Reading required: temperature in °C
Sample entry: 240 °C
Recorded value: 12 °C
